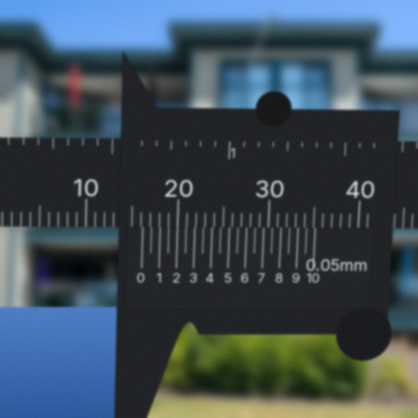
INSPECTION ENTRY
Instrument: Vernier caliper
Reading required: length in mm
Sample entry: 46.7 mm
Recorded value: 16.2 mm
